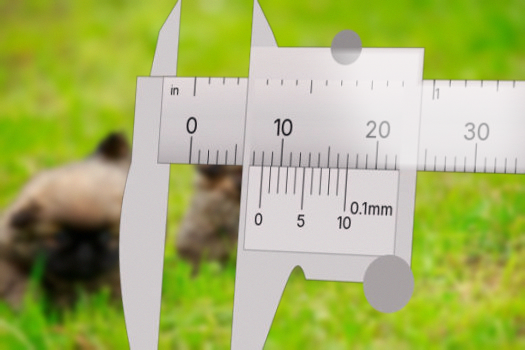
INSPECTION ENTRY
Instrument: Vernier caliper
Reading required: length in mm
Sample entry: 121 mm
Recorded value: 8.0 mm
